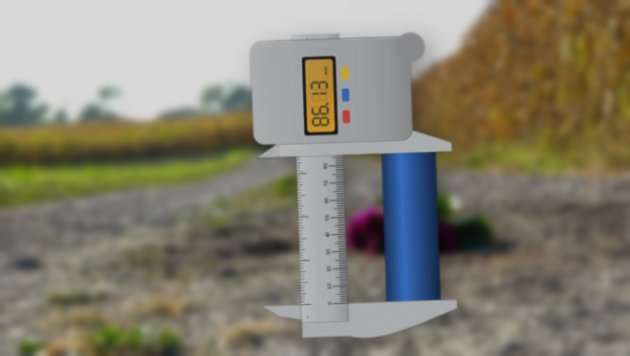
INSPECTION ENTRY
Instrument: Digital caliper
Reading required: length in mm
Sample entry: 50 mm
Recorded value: 86.13 mm
